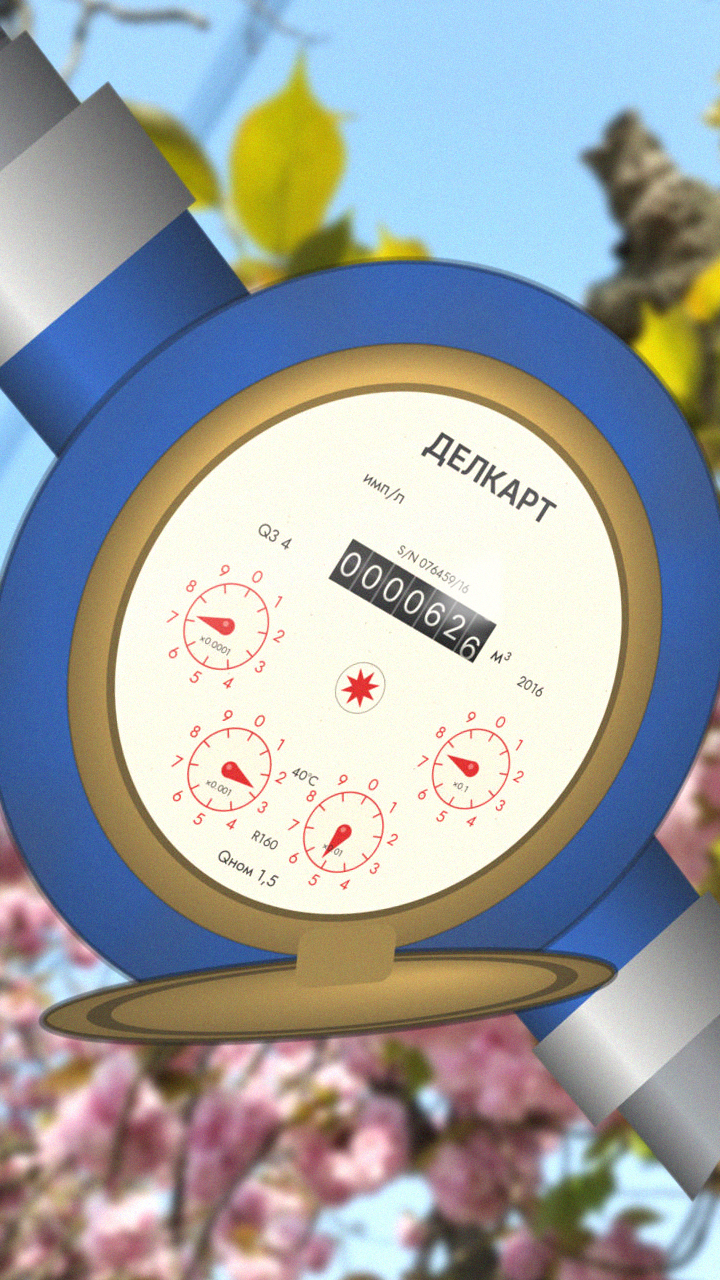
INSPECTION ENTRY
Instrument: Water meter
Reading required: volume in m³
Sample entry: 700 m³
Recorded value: 625.7527 m³
